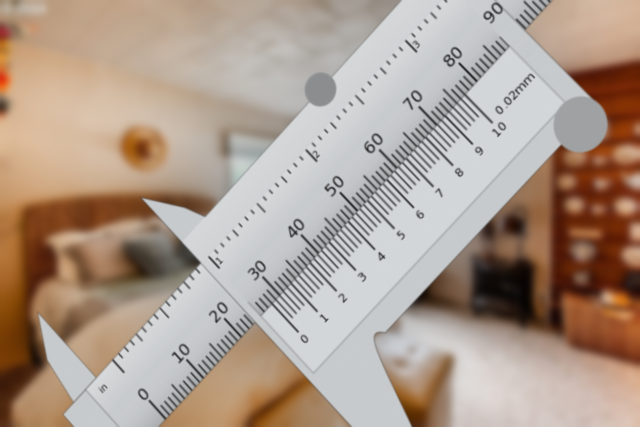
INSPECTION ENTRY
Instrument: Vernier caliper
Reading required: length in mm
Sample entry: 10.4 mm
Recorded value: 28.0 mm
